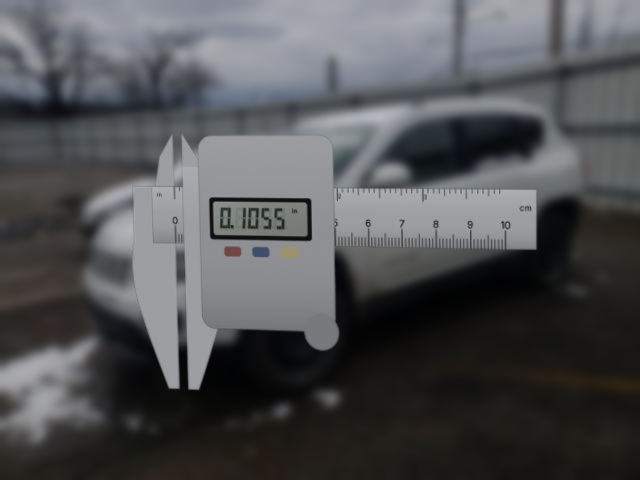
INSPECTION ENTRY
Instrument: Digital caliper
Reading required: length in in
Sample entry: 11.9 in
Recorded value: 0.1055 in
